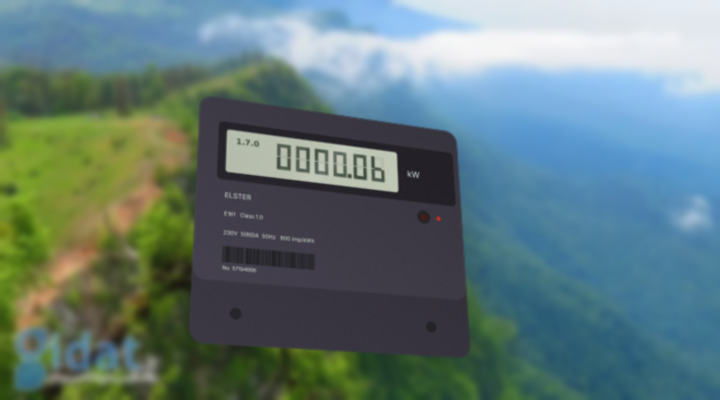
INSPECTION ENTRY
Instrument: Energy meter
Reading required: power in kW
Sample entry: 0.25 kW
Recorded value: 0.06 kW
